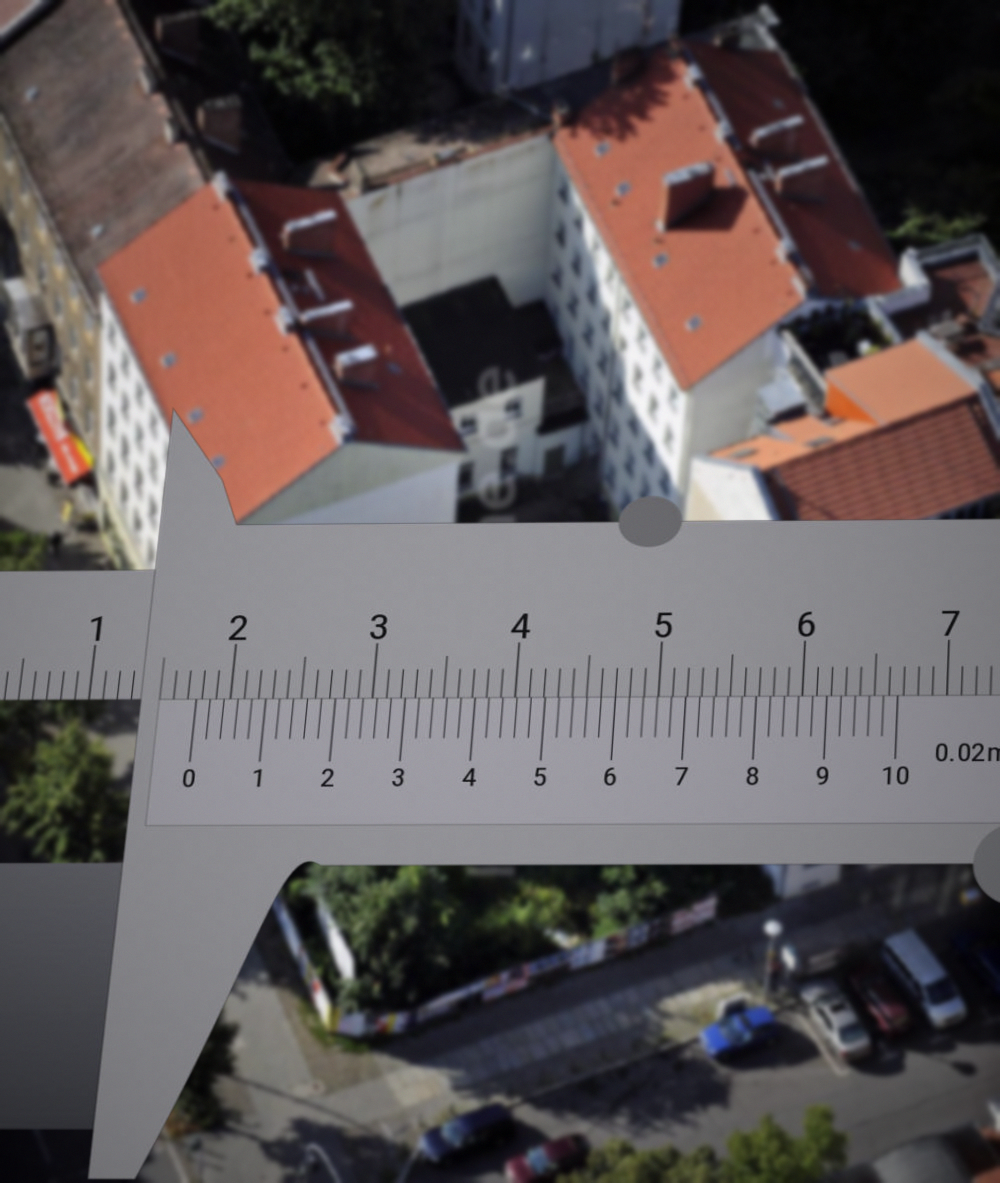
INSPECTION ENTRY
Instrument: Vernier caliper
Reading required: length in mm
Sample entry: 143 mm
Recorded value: 17.6 mm
